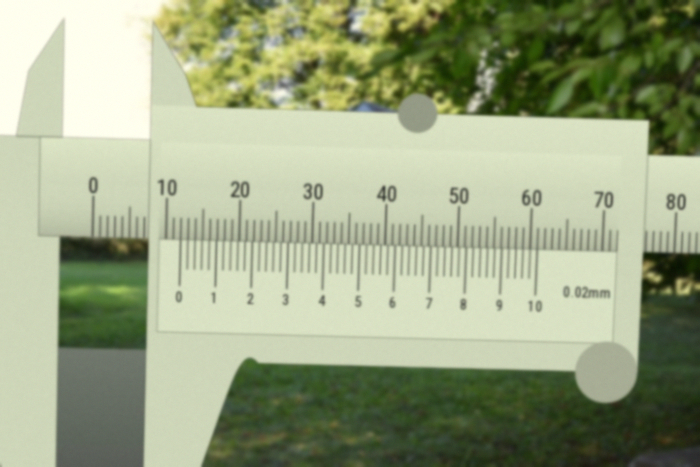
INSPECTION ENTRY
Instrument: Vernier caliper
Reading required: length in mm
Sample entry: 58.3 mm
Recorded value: 12.0 mm
